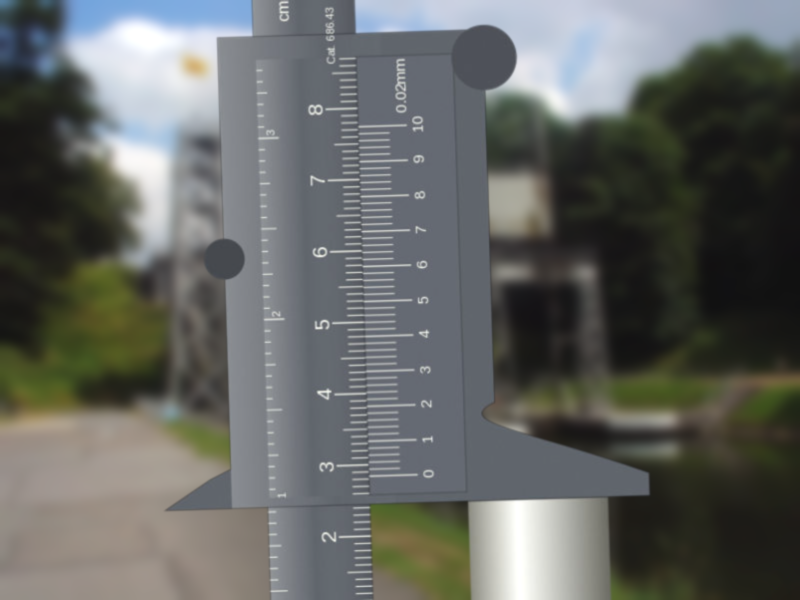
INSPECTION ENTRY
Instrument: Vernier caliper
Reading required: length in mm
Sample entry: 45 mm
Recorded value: 28.4 mm
